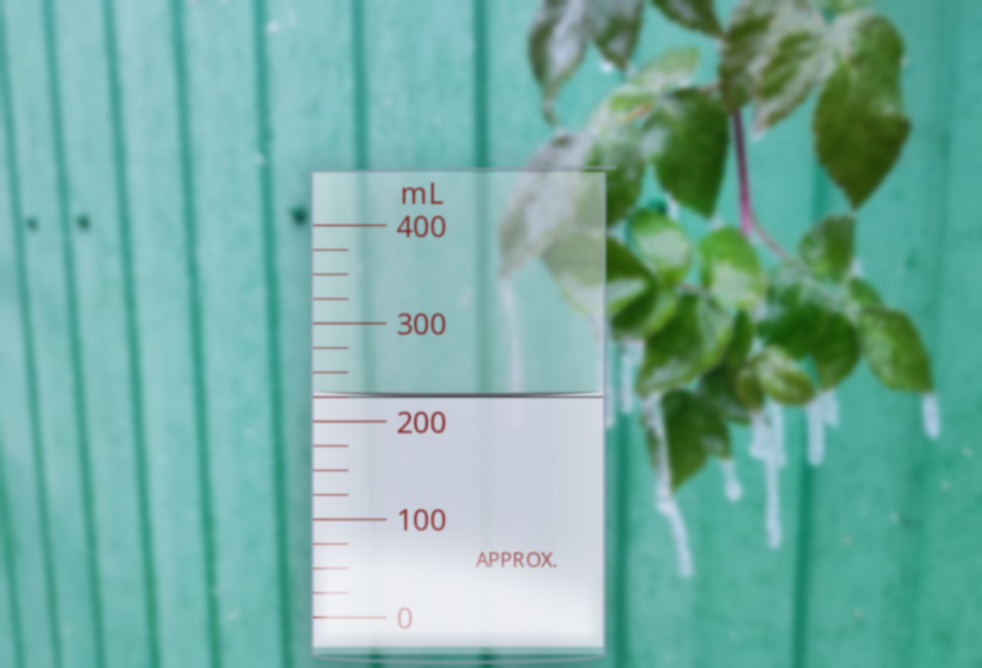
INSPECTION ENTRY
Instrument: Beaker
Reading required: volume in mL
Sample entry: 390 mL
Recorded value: 225 mL
